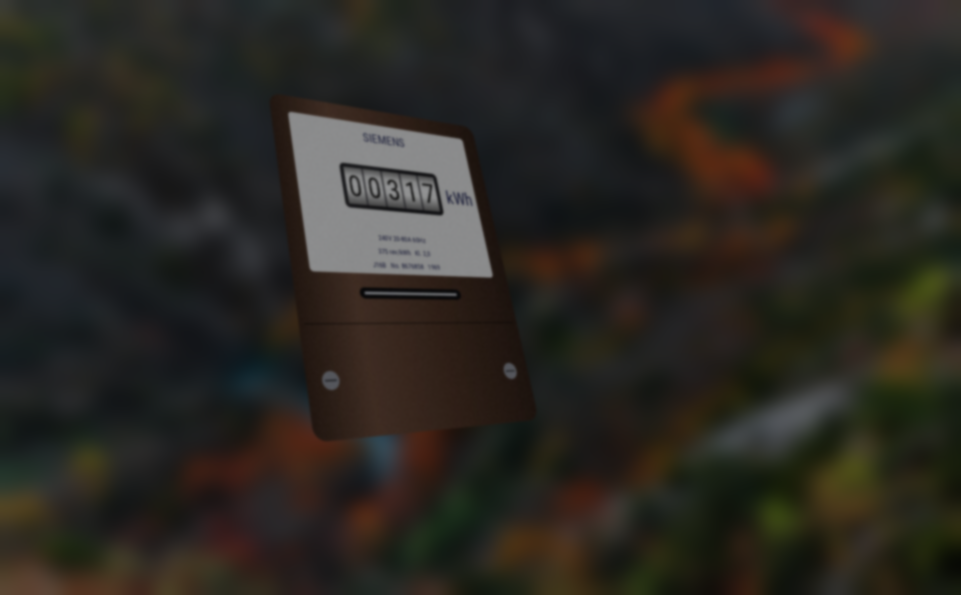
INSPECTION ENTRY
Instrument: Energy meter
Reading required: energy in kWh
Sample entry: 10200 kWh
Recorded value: 317 kWh
